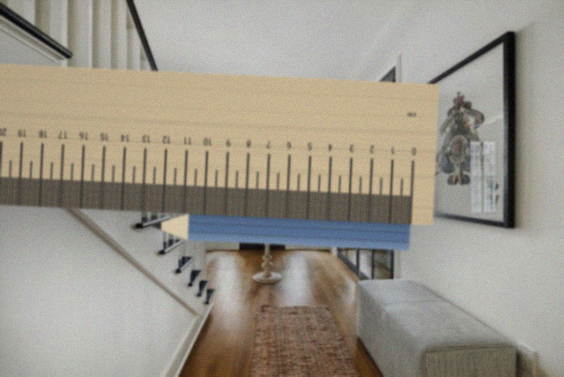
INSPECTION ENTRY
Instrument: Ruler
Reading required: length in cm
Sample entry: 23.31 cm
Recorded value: 12.5 cm
